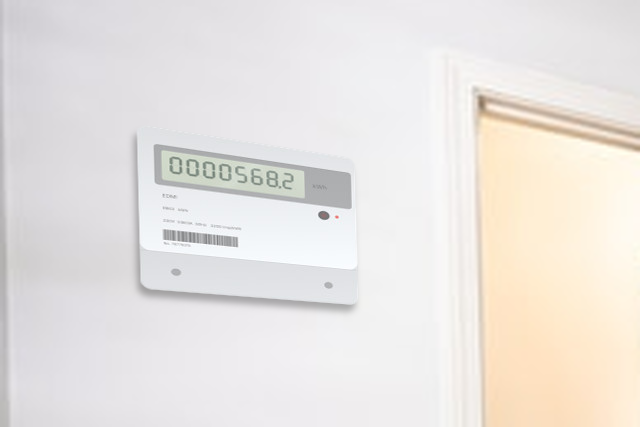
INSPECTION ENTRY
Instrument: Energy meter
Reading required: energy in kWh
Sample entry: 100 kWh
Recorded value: 568.2 kWh
